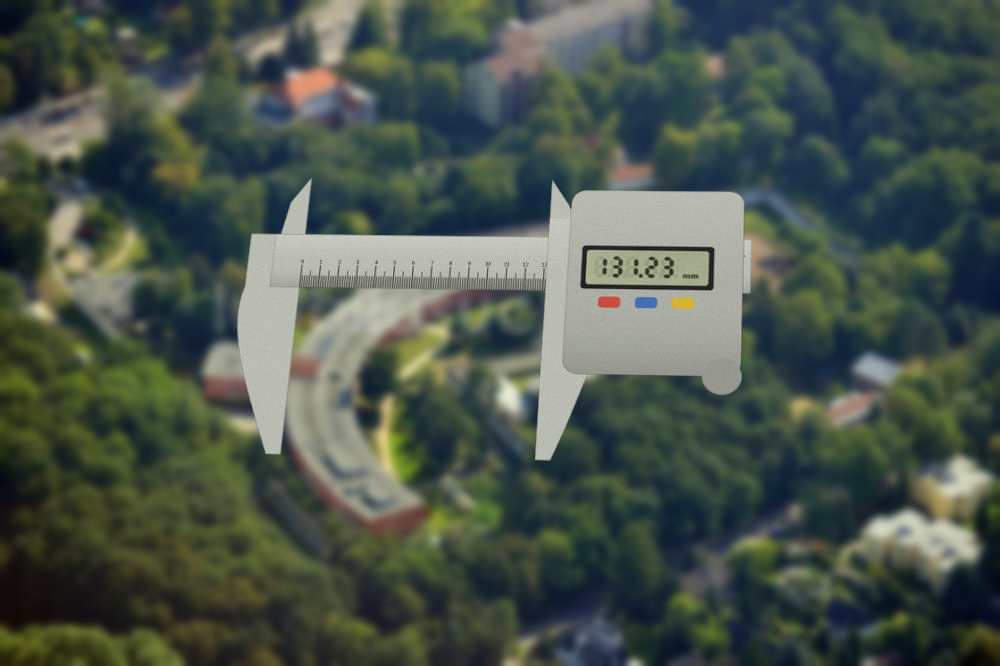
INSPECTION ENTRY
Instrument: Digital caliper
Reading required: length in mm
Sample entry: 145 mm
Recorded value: 131.23 mm
